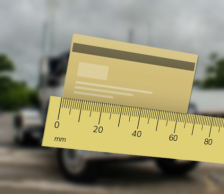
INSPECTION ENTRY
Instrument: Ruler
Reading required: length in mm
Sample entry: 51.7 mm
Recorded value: 65 mm
